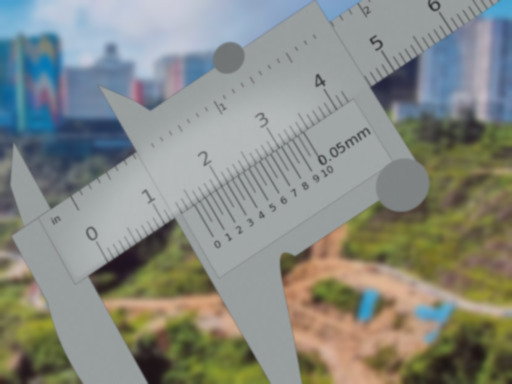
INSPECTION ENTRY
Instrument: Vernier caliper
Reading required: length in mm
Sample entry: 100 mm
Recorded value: 15.2 mm
